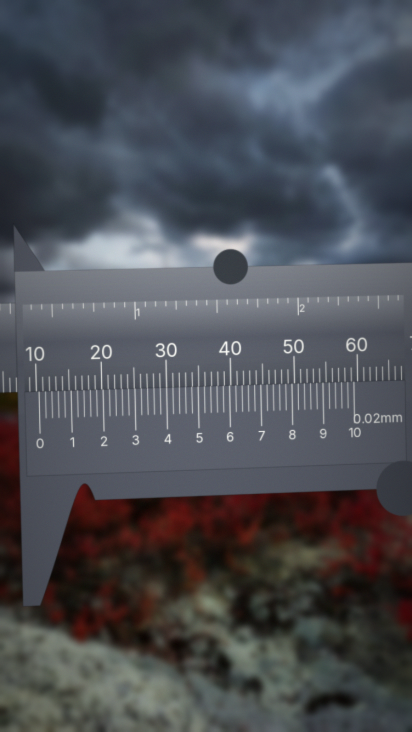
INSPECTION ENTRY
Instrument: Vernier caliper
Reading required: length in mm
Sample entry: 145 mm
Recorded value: 10.4 mm
